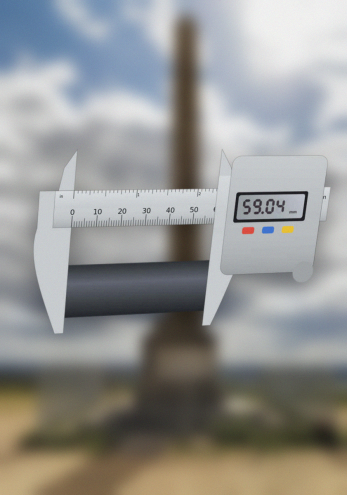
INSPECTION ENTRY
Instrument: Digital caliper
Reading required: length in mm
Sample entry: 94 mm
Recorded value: 59.04 mm
